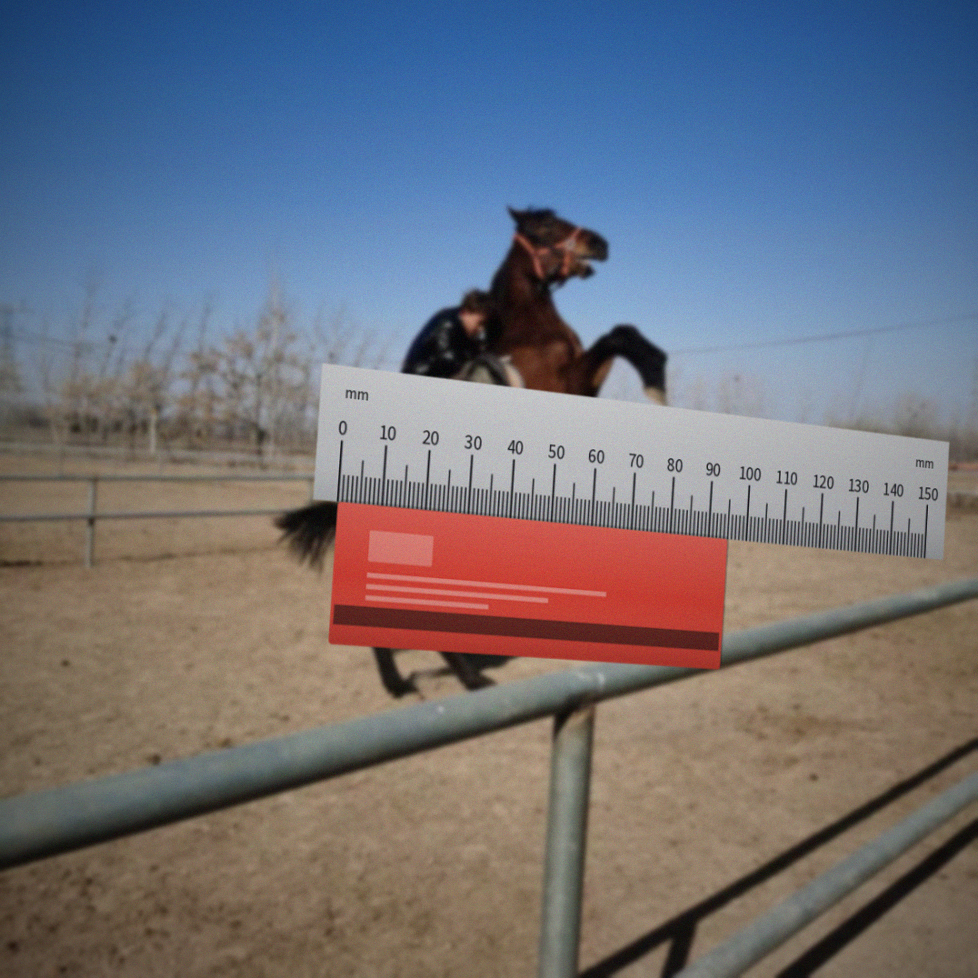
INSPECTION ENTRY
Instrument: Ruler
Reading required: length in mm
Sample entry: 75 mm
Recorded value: 95 mm
